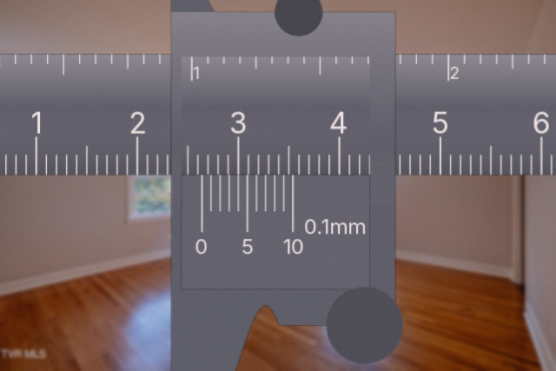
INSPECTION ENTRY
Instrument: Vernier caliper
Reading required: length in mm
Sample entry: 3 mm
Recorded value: 26.4 mm
